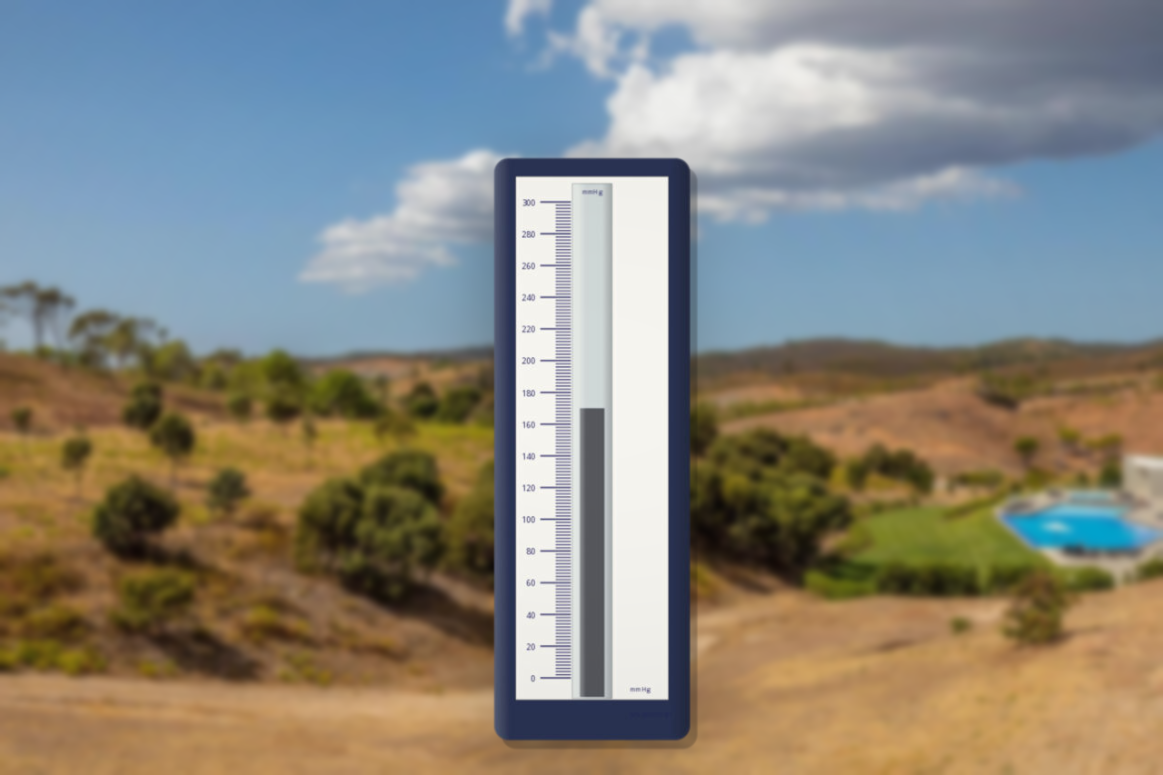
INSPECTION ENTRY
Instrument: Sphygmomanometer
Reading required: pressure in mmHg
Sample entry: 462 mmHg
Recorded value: 170 mmHg
